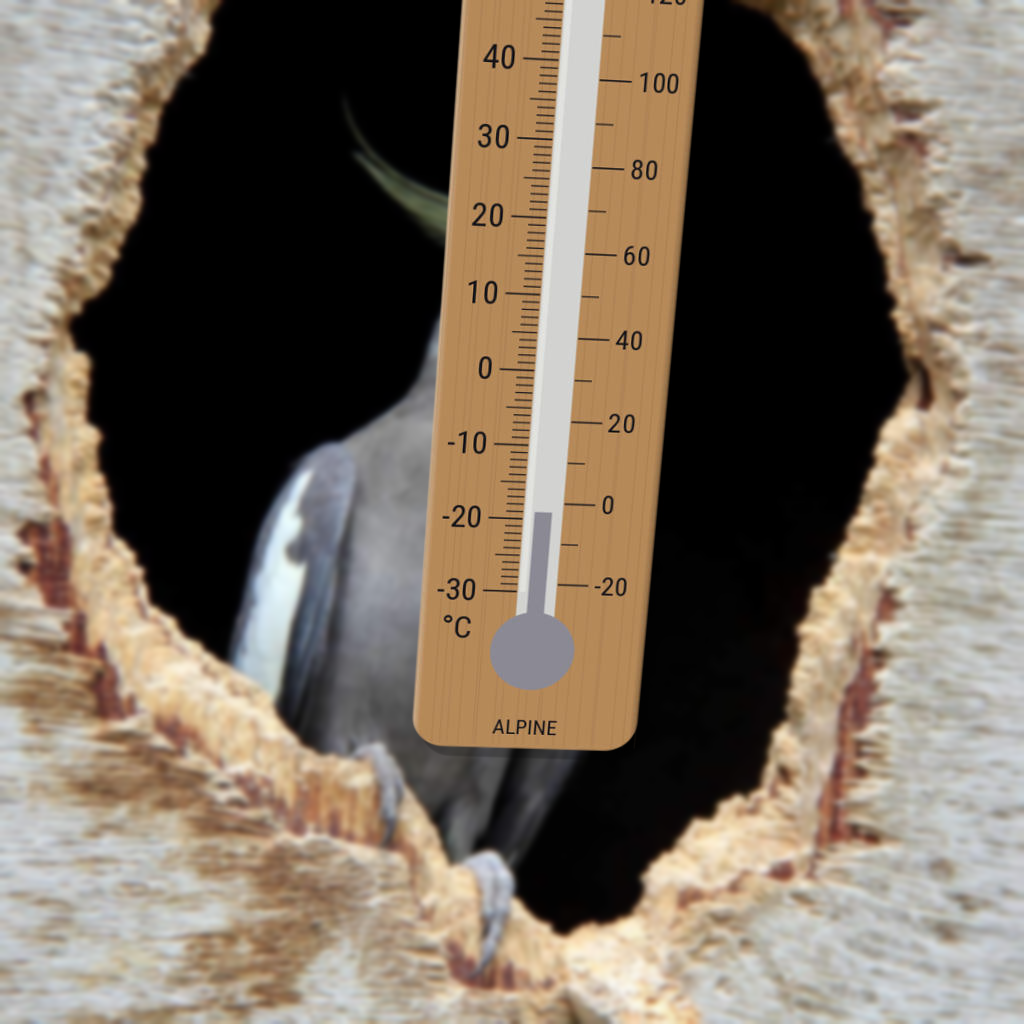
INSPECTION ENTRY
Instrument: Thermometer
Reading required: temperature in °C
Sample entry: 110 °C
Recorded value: -19 °C
